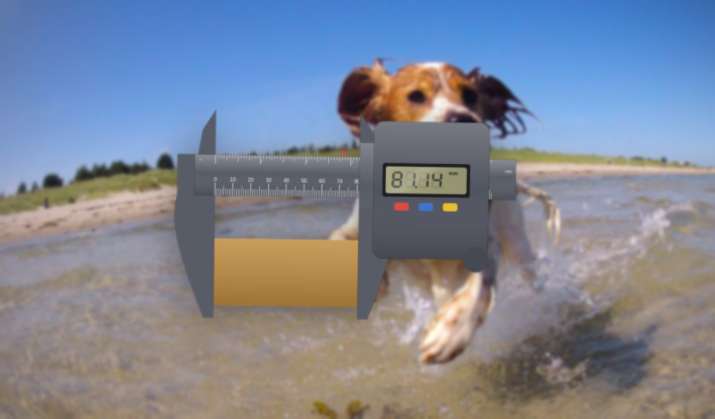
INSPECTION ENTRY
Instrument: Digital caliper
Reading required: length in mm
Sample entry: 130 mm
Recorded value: 81.14 mm
